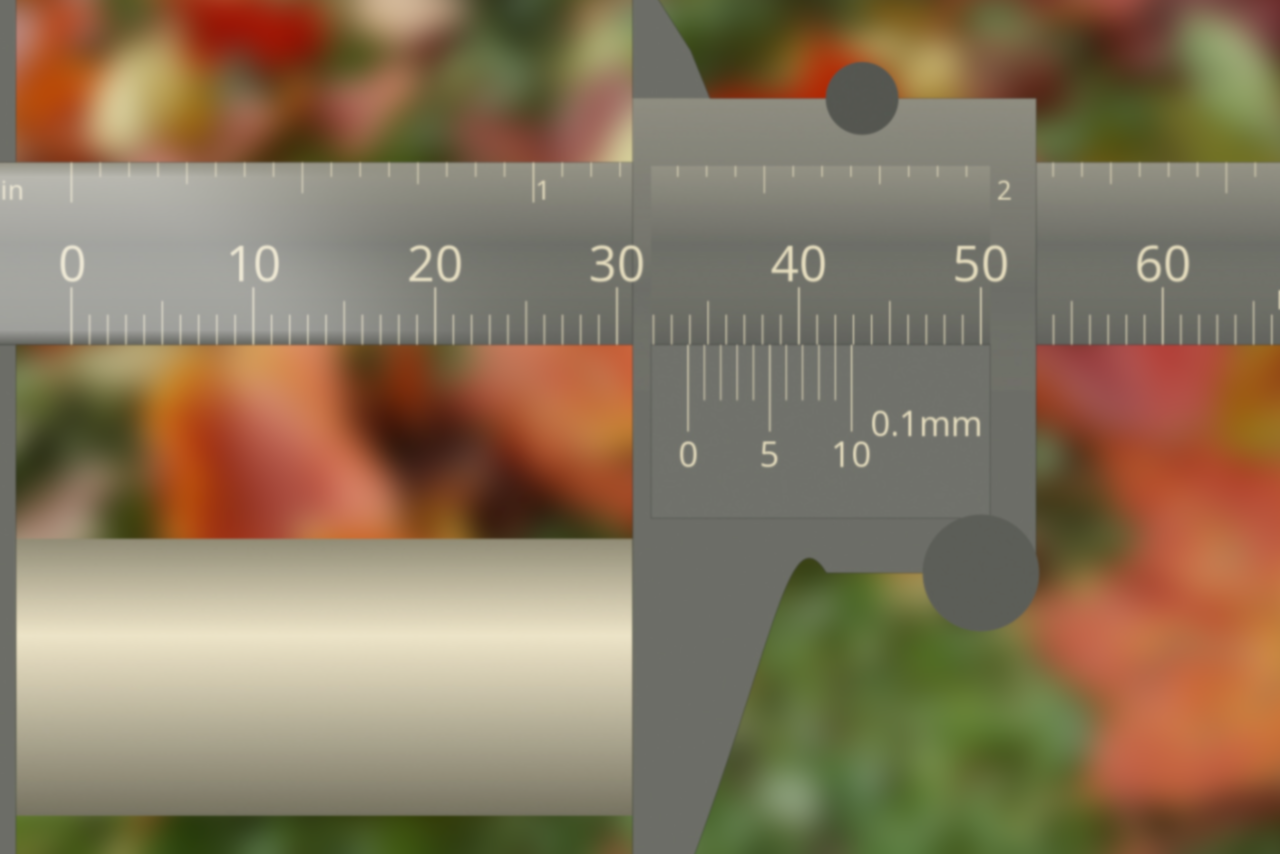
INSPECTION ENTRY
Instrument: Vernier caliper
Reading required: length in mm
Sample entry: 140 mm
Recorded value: 33.9 mm
